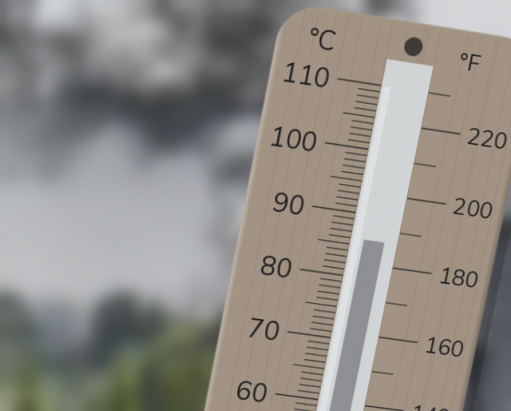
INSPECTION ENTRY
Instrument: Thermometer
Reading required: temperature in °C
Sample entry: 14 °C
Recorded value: 86 °C
